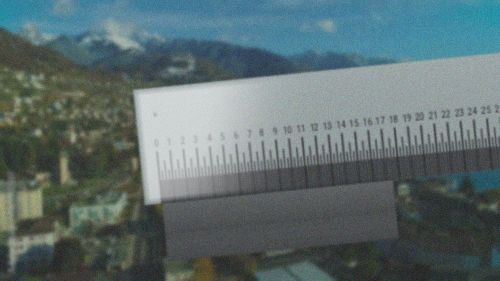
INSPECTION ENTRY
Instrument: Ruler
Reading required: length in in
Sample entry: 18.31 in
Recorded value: 17.5 in
